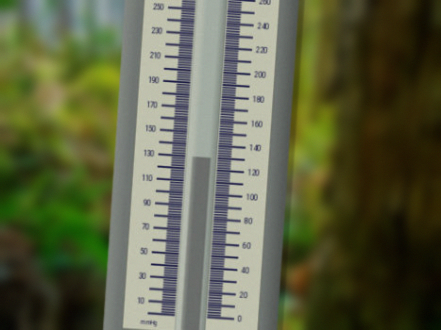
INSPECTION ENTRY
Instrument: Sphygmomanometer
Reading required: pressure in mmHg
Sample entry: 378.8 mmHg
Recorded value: 130 mmHg
